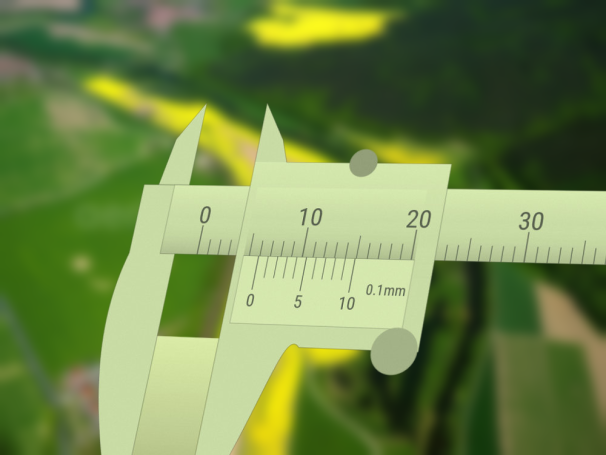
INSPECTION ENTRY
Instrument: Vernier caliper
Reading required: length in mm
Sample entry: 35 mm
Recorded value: 5.9 mm
